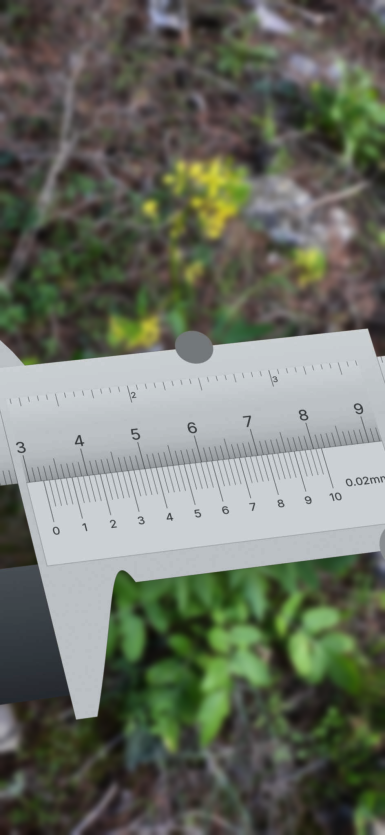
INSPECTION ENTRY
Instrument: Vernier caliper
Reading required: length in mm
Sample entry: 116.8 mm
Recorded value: 32.4 mm
